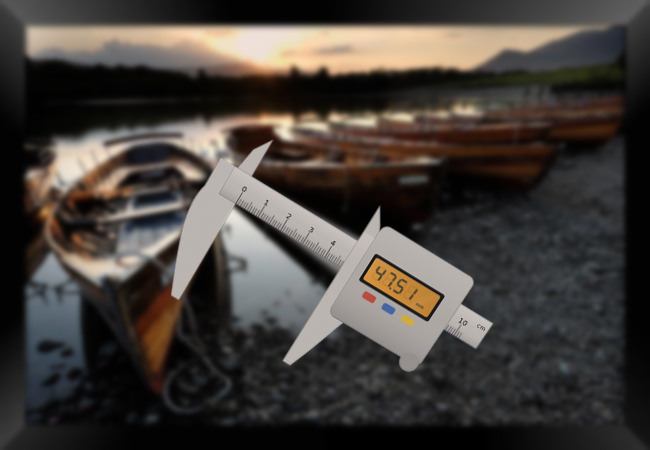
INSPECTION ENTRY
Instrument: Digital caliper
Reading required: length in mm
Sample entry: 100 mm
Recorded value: 47.51 mm
